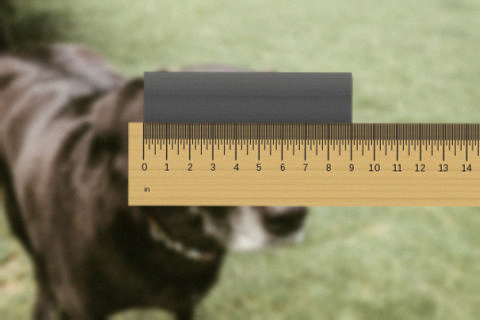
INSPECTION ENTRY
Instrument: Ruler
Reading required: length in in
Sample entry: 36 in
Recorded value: 9 in
